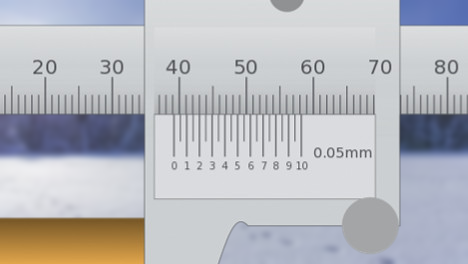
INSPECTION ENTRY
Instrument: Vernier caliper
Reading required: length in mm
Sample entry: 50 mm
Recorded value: 39.2 mm
